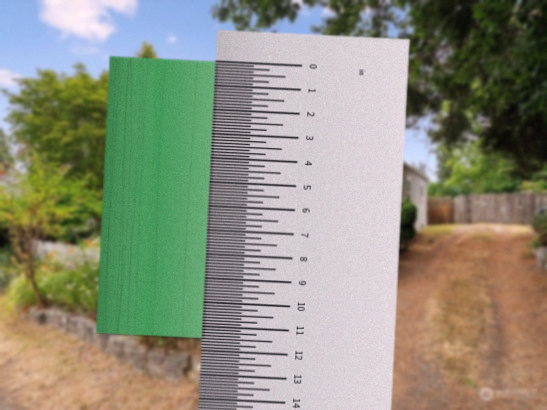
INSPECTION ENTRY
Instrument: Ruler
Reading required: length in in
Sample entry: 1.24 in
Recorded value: 11.5 in
